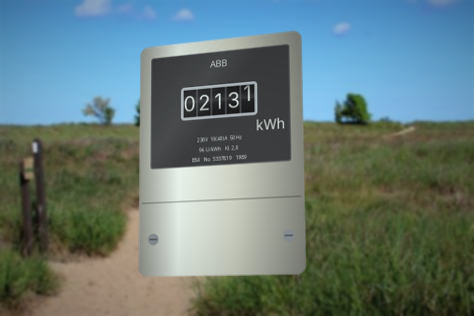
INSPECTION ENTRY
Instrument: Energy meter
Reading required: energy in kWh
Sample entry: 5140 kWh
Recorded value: 2131 kWh
